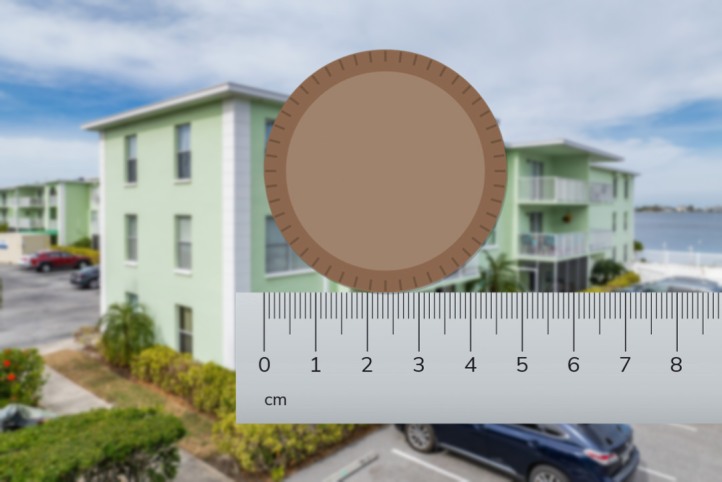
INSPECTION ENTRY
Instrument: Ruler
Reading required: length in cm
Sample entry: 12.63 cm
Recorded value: 4.7 cm
